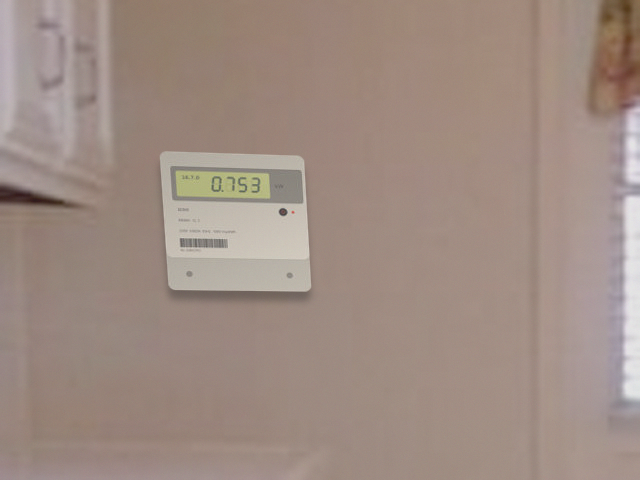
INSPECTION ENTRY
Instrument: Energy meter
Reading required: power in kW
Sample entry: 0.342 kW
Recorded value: 0.753 kW
